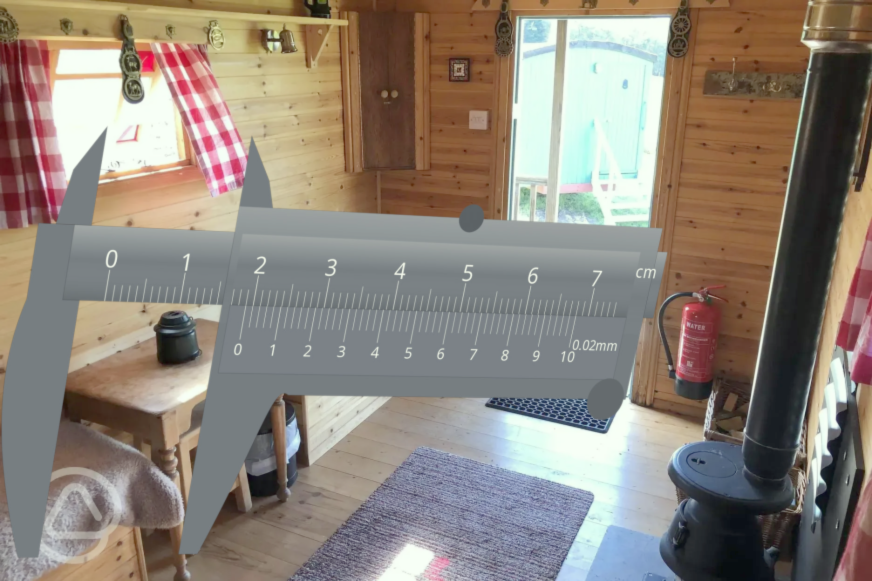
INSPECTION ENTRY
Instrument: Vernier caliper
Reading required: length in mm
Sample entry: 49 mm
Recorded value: 19.0 mm
